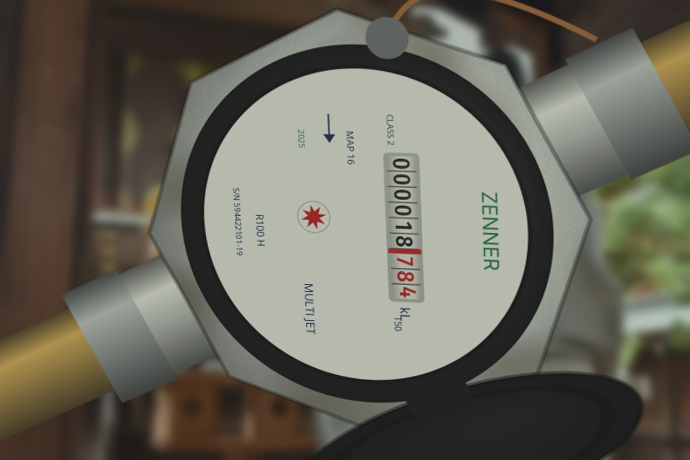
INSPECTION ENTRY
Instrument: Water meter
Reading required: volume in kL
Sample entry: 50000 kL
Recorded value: 18.784 kL
